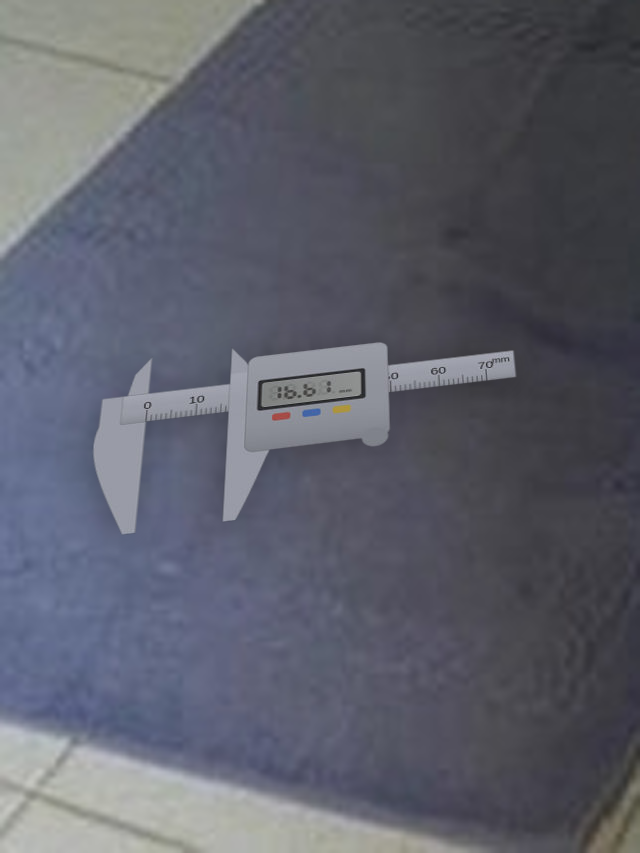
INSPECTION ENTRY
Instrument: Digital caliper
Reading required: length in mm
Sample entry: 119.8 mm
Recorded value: 16.61 mm
